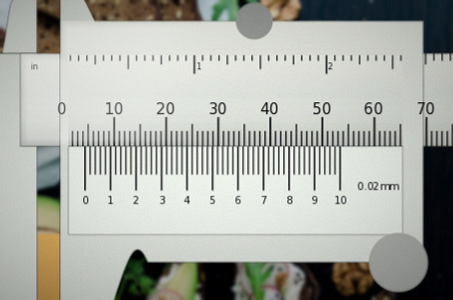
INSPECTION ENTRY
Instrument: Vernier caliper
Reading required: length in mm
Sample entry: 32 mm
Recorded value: 4.4 mm
